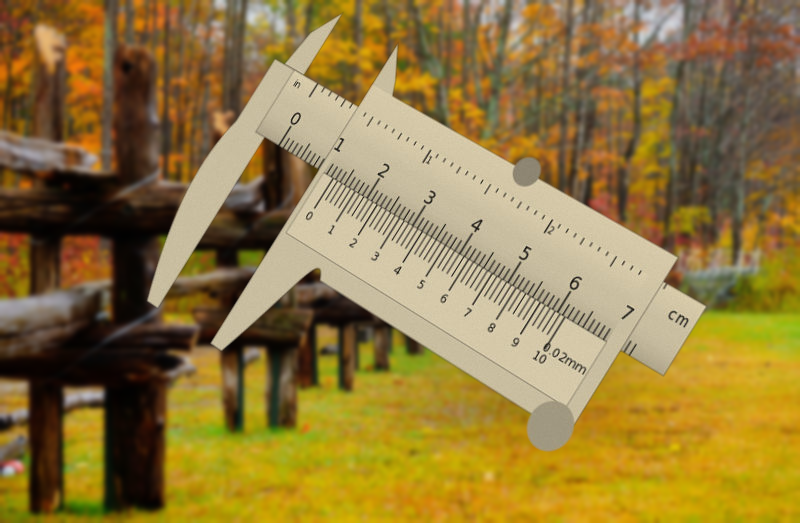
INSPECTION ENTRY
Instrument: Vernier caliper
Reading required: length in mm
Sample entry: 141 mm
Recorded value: 12.5 mm
